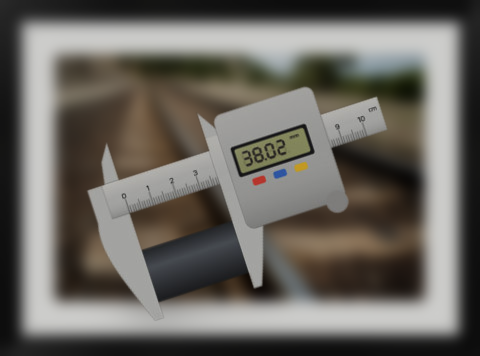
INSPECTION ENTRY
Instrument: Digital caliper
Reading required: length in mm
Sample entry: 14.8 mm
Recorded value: 38.02 mm
